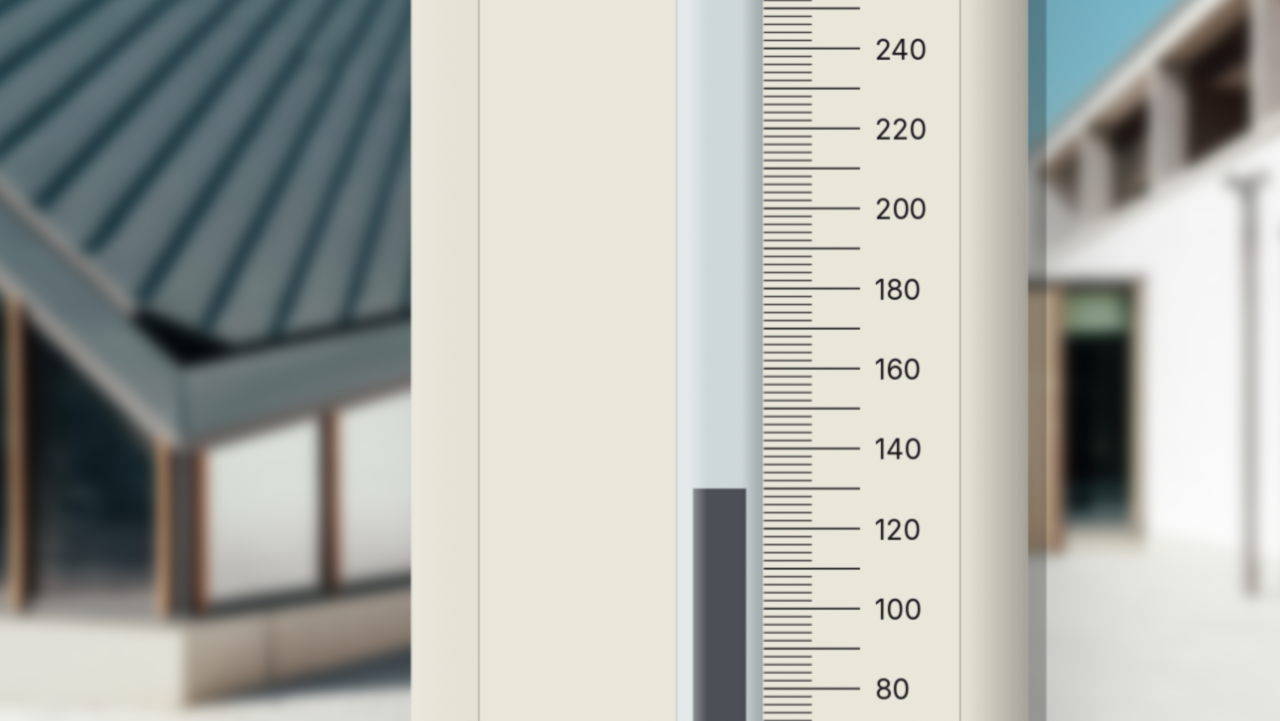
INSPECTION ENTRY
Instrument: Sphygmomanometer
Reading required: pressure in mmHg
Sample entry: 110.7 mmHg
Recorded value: 130 mmHg
